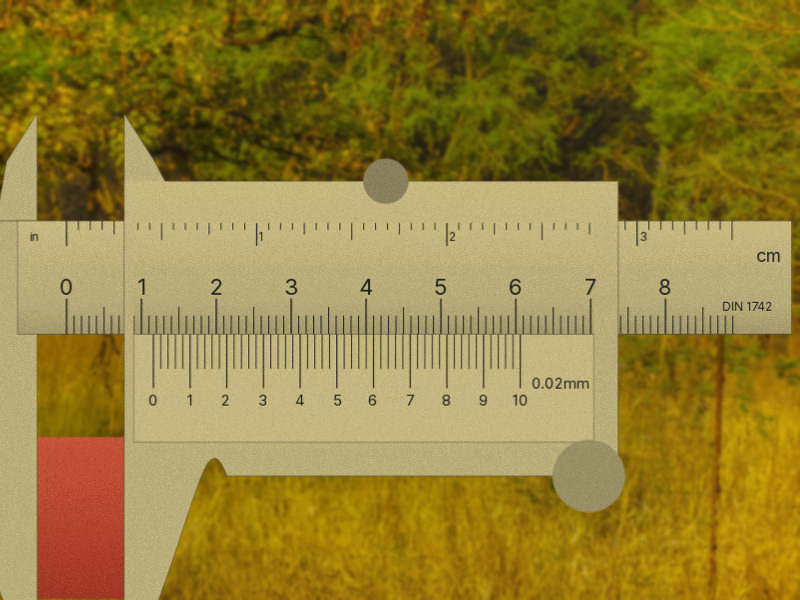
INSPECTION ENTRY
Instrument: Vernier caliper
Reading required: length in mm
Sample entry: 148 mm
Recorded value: 11.6 mm
